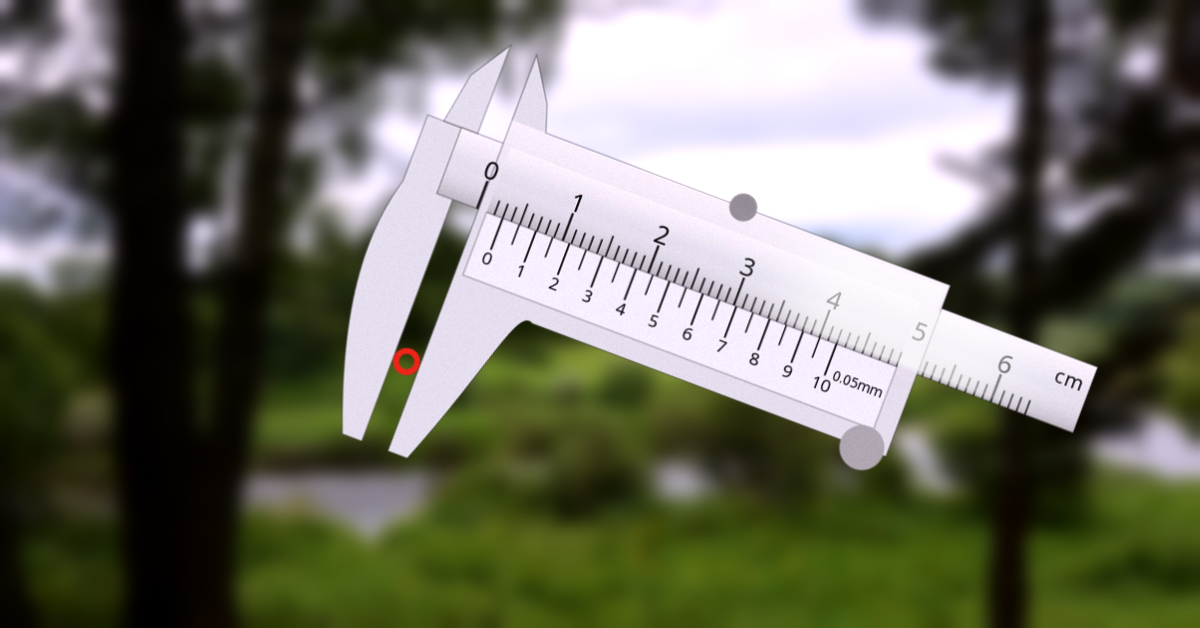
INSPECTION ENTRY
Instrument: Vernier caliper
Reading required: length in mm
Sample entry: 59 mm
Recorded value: 3.0 mm
